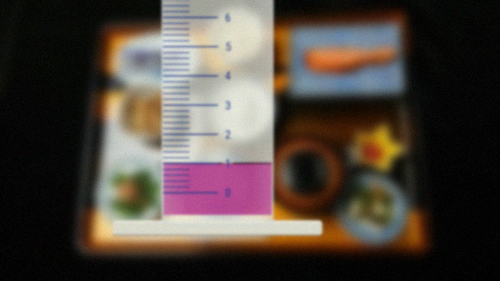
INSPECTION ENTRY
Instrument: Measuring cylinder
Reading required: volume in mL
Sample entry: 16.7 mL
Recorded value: 1 mL
